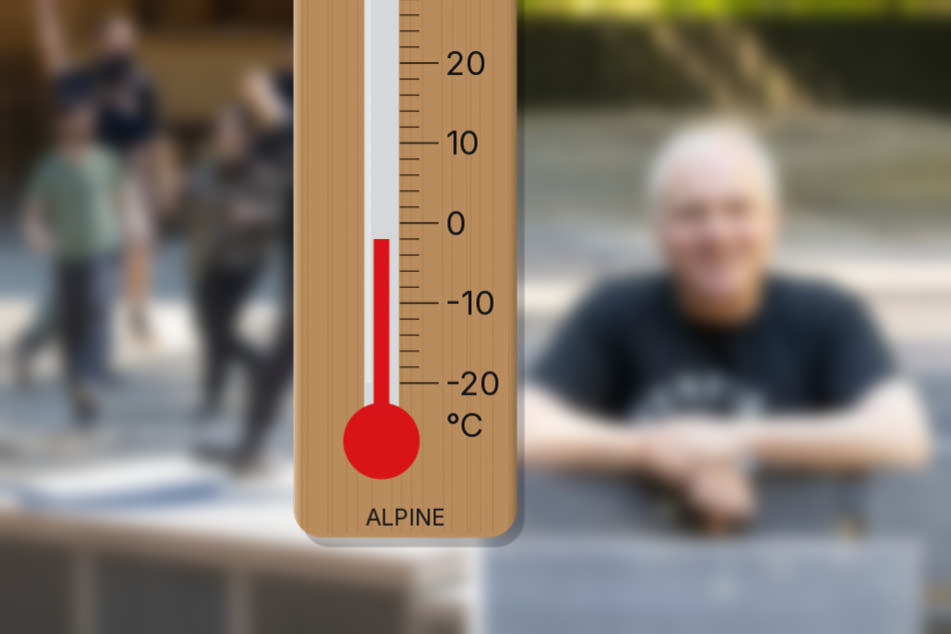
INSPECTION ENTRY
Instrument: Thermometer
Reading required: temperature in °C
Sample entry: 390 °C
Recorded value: -2 °C
